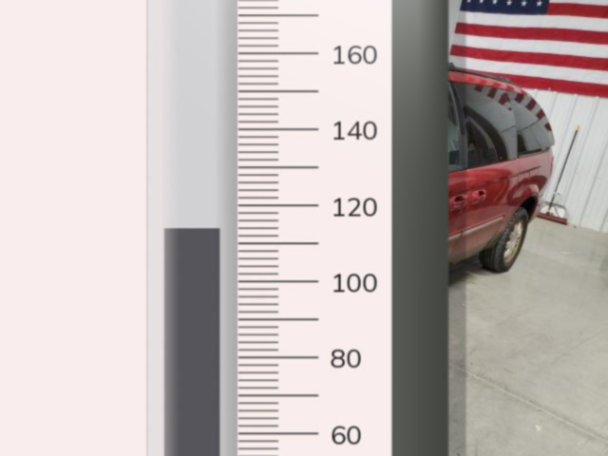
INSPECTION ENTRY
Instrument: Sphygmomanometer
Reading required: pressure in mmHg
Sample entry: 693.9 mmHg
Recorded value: 114 mmHg
